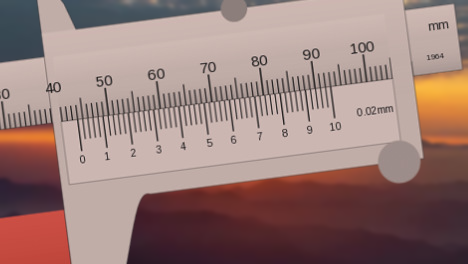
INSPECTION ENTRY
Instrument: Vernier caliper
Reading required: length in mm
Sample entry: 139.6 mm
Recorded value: 44.0 mm
